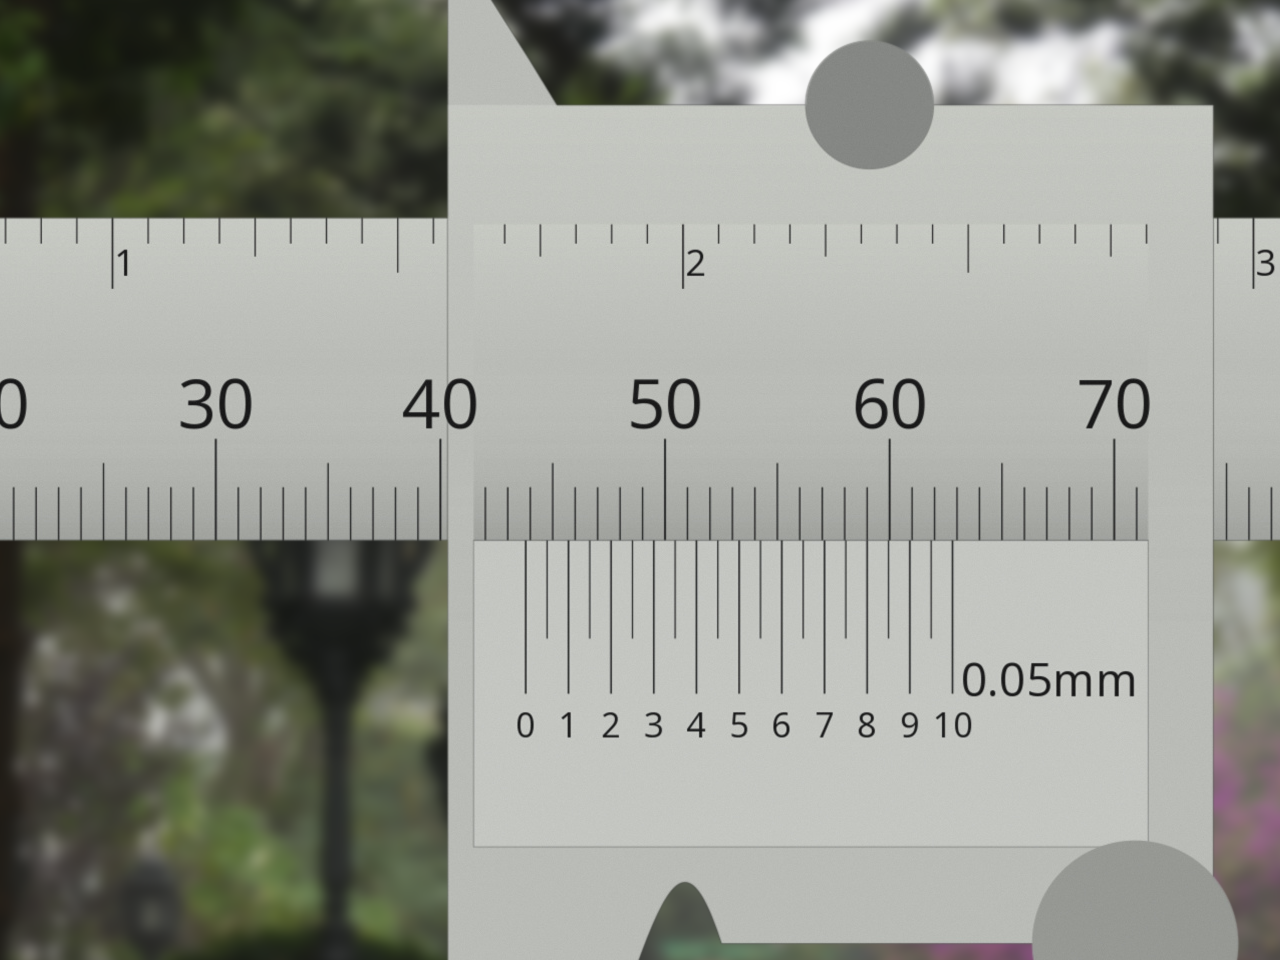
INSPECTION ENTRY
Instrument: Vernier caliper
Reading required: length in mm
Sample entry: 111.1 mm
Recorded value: 43.8 mm
